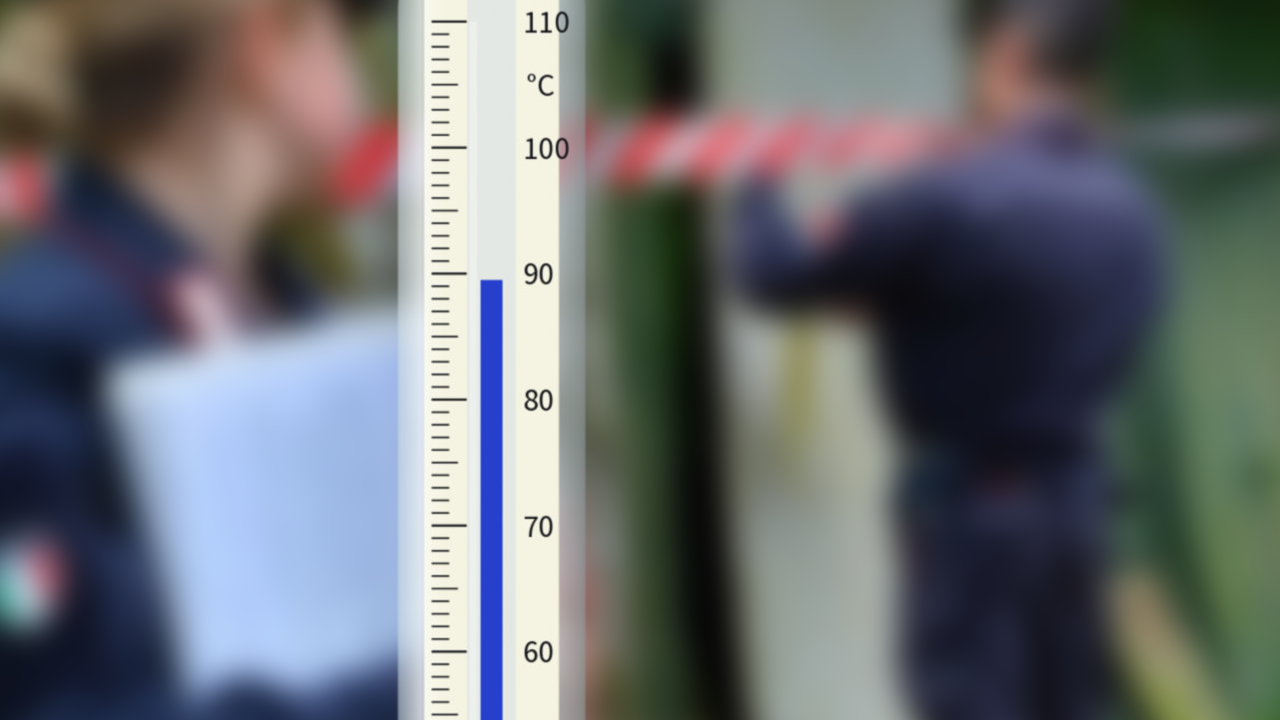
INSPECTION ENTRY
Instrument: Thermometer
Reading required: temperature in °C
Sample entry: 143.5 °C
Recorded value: 89.5 °C
